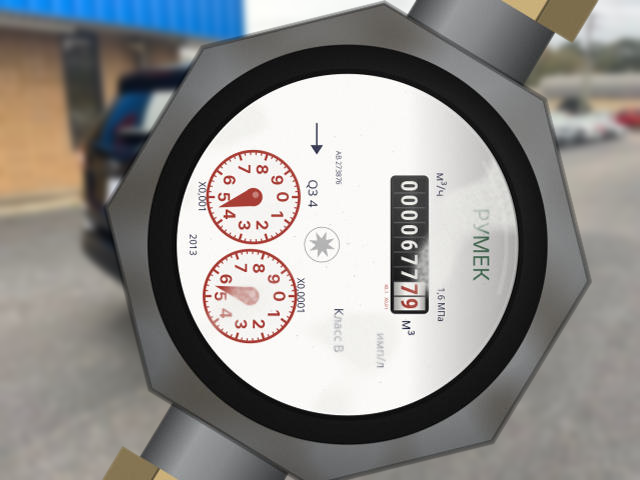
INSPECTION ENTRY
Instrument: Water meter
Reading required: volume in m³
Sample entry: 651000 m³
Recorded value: 677.7945 m³
